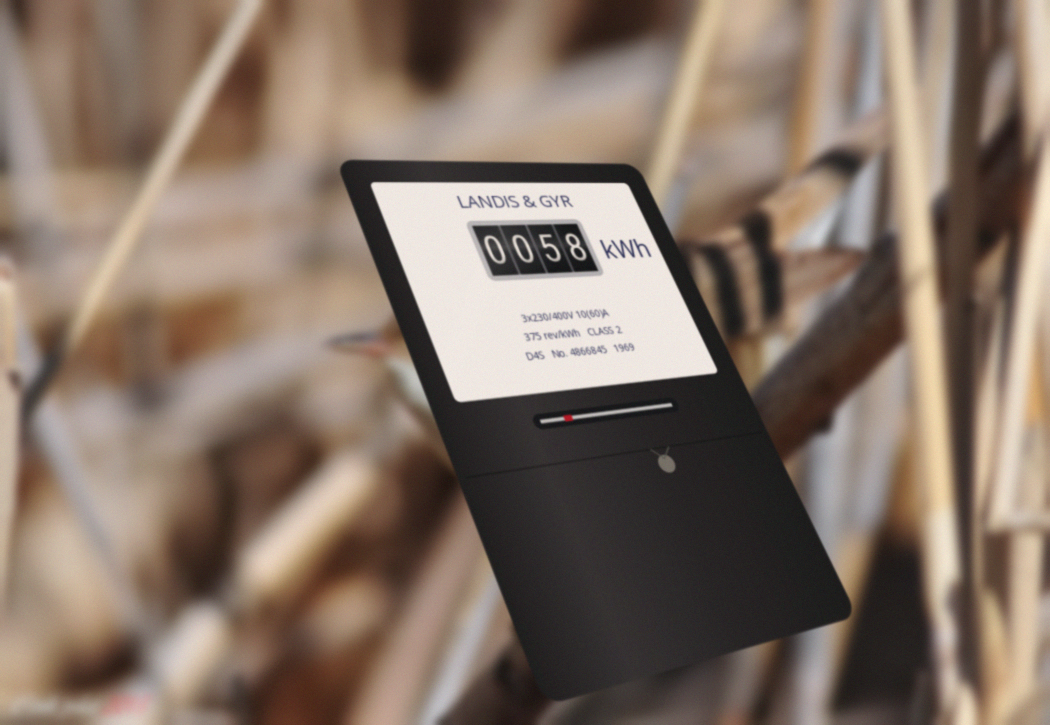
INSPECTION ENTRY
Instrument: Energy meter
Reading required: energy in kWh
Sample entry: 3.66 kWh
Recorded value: 58 kWh
